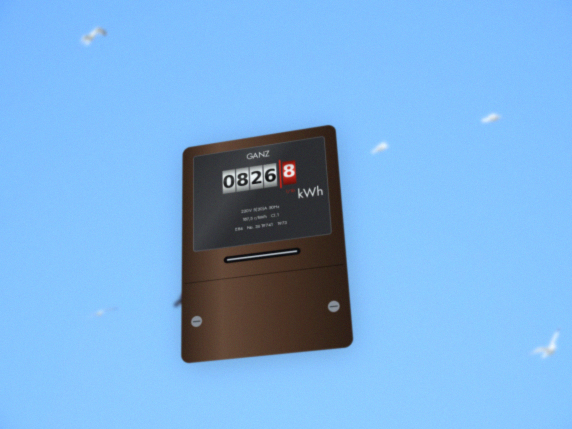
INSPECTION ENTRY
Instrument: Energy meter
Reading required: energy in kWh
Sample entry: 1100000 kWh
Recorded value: 826.8 kWh
